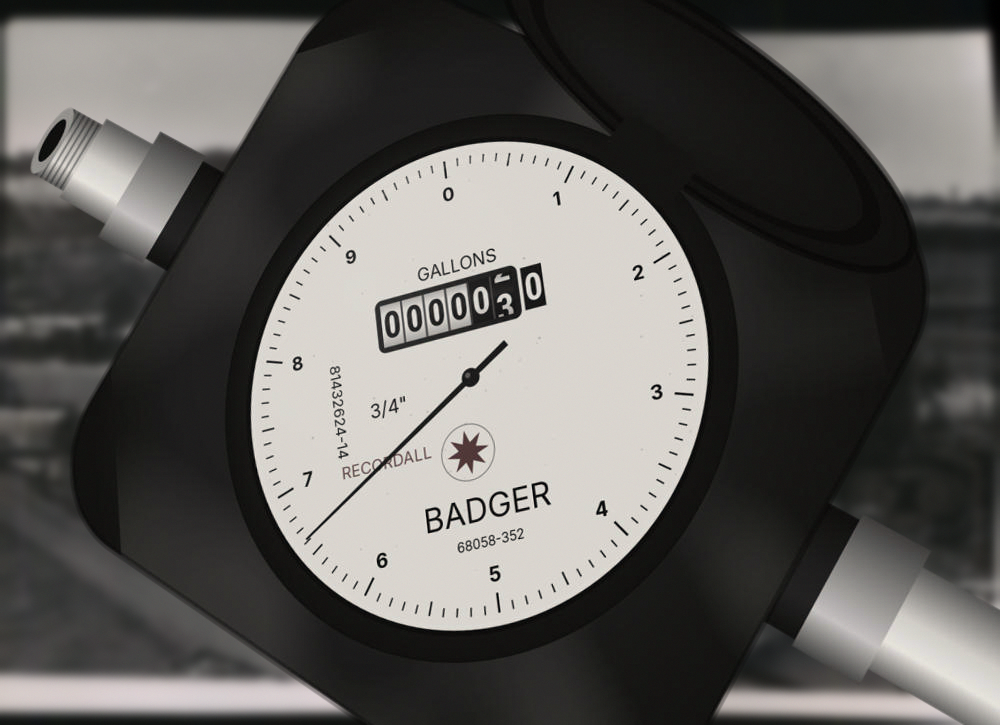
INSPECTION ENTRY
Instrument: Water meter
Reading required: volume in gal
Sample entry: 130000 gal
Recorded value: 26.6 gal
